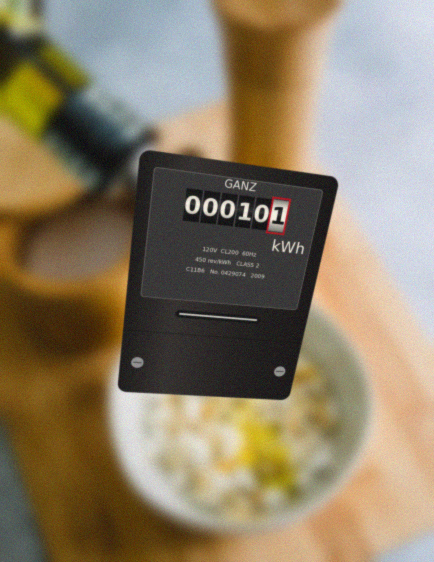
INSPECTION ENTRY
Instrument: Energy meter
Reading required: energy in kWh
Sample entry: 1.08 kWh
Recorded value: 10.1 kWh
